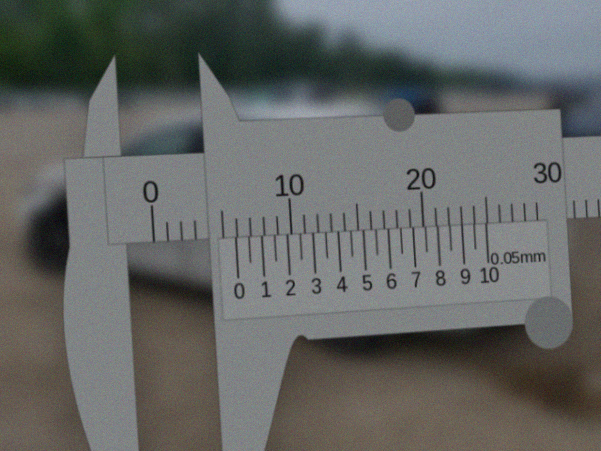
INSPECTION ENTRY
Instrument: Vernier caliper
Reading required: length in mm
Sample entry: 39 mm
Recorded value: 5.9 mm
